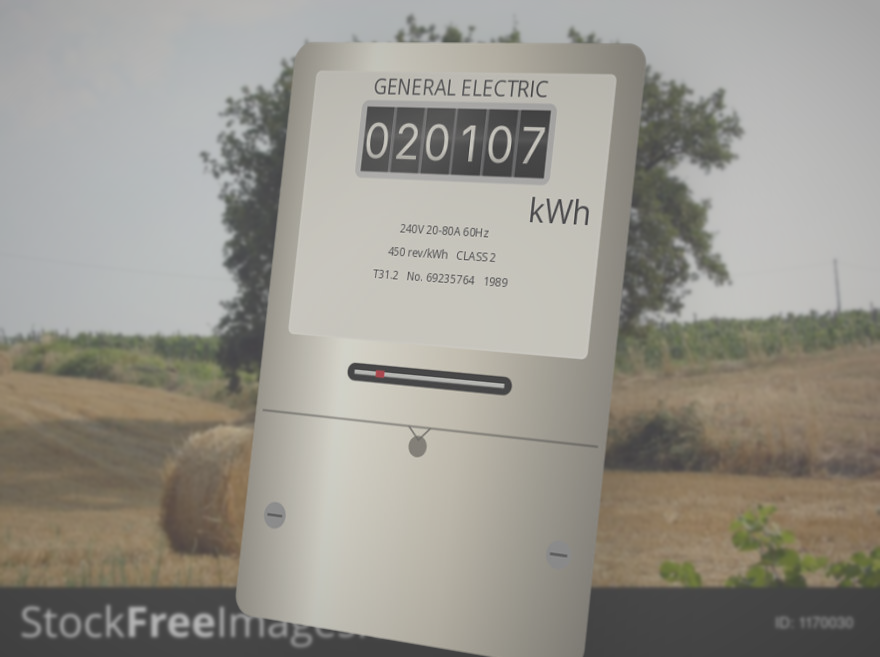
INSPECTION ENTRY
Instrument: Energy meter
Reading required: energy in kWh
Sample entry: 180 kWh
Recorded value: 20107 kWh
